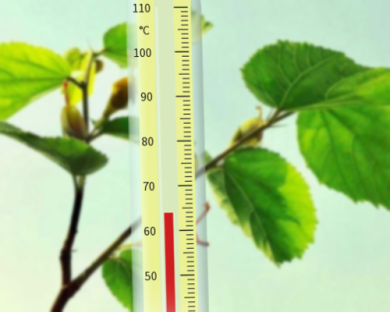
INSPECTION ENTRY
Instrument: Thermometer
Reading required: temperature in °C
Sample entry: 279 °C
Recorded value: 64 °C
